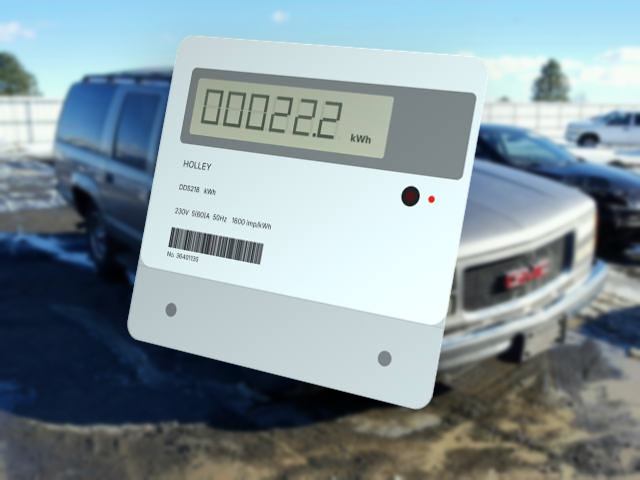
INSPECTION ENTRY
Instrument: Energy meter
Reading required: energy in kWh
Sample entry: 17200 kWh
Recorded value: 22.2 kWh
